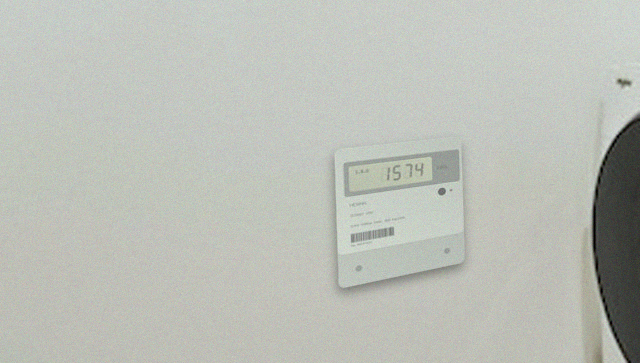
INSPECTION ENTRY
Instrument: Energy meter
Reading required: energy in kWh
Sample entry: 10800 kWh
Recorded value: 1574 kWh
